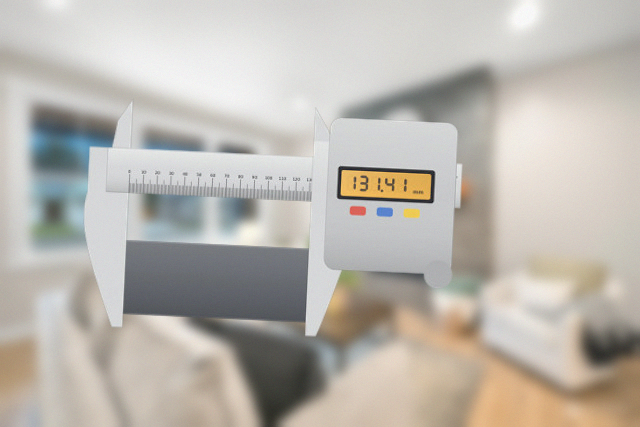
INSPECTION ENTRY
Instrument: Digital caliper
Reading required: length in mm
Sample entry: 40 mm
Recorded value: 131.41 mm
